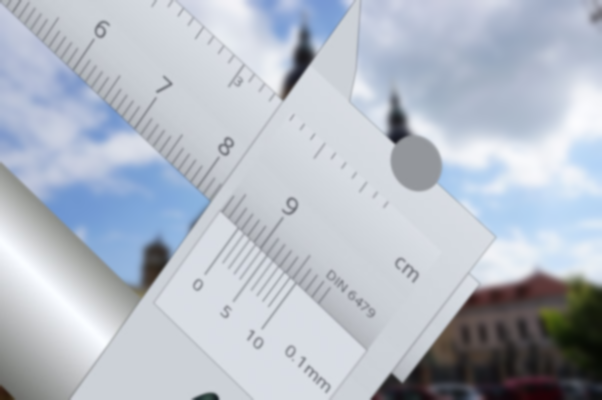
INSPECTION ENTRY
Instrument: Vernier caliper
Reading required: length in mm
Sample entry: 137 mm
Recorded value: 86.6 mm
